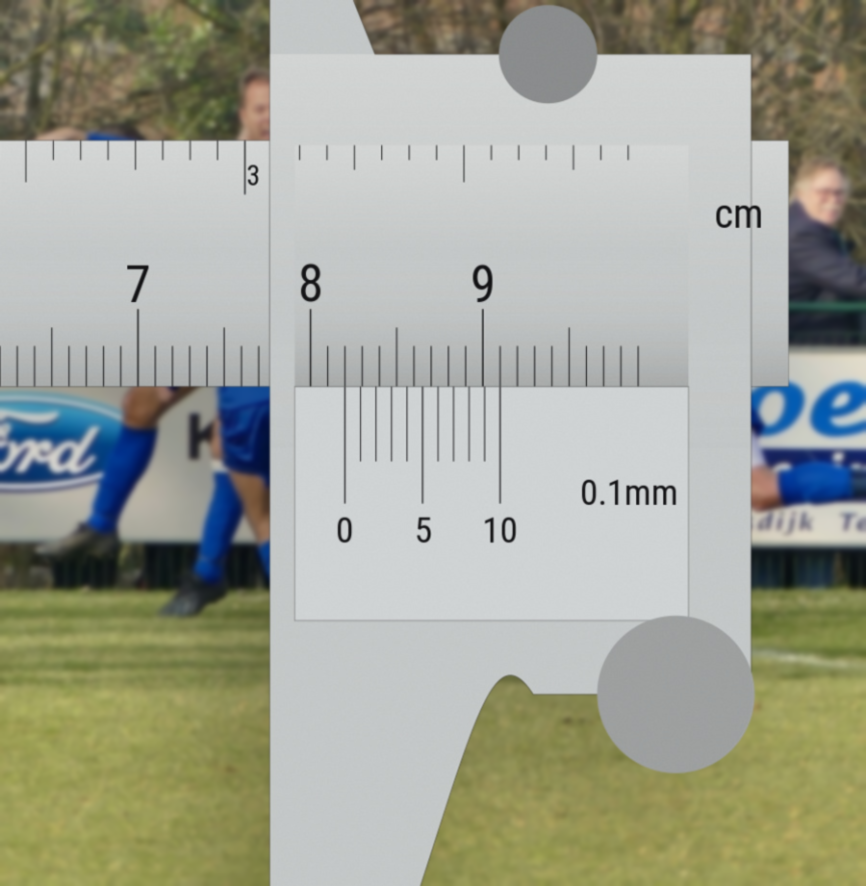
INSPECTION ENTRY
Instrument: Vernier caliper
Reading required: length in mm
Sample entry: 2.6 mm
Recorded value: 82.0 mm
